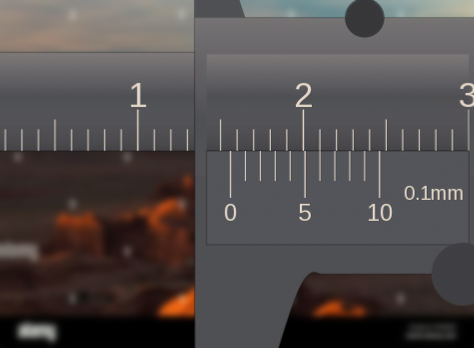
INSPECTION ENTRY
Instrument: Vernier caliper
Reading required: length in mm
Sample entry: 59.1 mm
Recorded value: 15.6 mm
